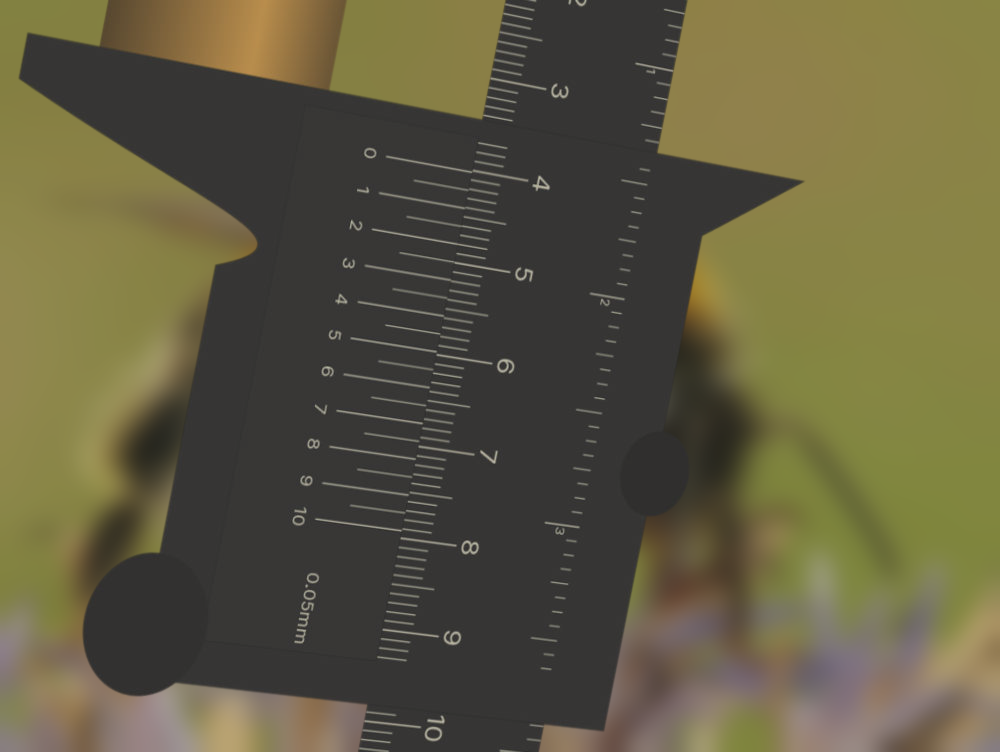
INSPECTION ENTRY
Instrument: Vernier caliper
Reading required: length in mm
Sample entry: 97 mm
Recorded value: 40.2 mm
